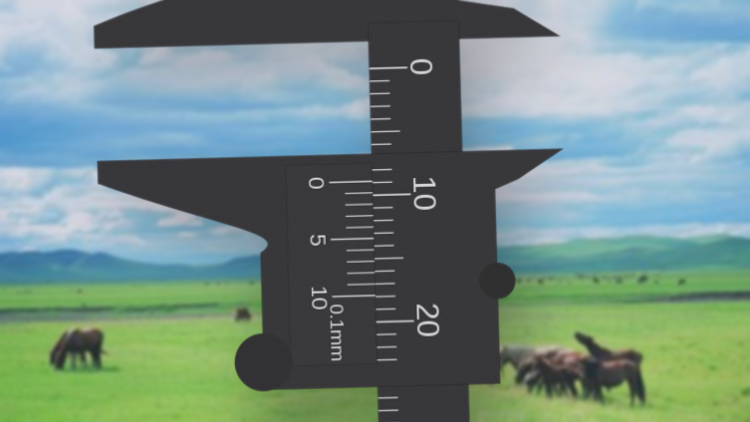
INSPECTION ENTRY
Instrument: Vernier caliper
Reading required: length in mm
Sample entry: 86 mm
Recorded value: 8.9 mm
